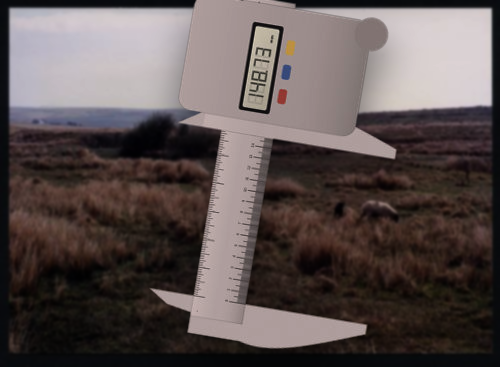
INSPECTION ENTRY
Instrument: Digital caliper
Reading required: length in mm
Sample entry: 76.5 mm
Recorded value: 148.73 mm
